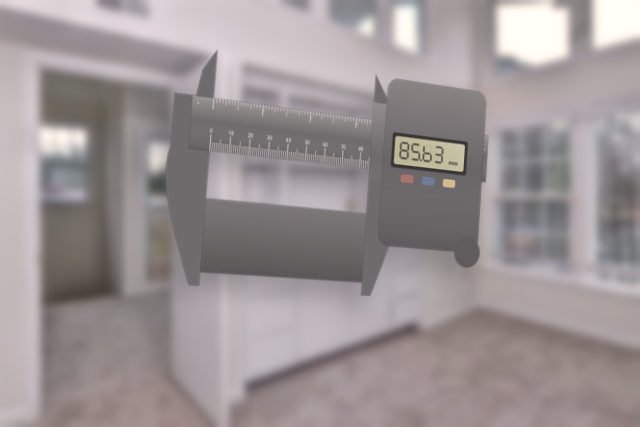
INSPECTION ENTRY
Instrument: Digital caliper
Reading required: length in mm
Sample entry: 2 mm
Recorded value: 85.63 mm
